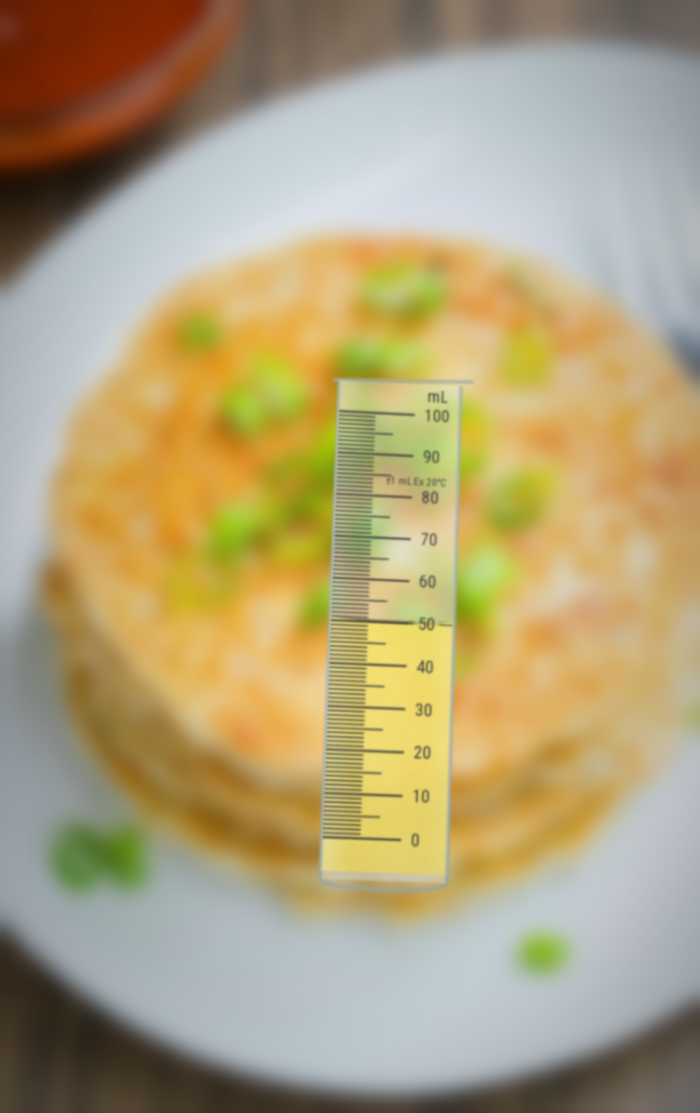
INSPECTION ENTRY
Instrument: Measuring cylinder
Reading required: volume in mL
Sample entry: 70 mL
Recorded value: 50 mL
